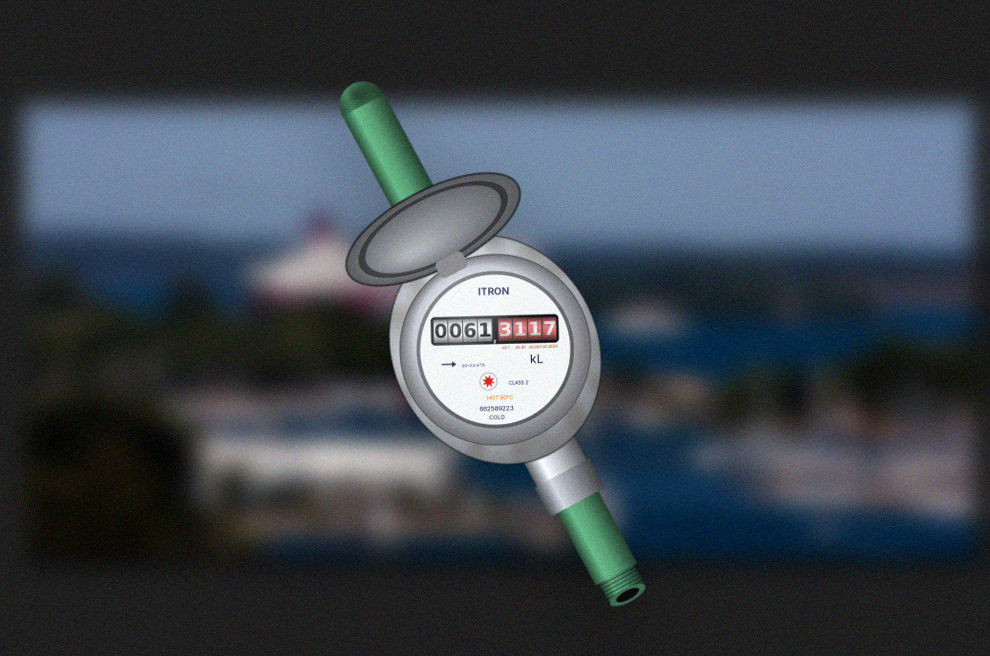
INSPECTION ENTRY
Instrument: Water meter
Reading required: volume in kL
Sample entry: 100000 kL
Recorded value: 61.3117 kL
